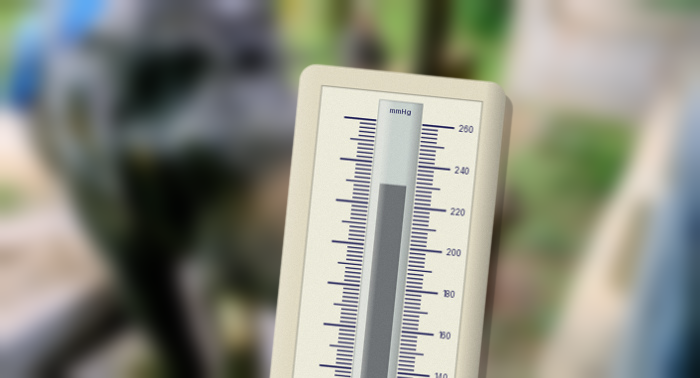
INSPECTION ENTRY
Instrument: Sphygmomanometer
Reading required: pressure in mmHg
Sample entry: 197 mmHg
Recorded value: 230 mmHg
